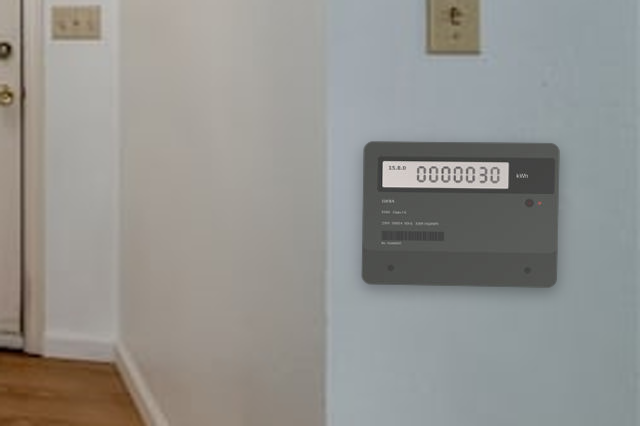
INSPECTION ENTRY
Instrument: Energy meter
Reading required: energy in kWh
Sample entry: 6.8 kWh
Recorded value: 30 kWh
